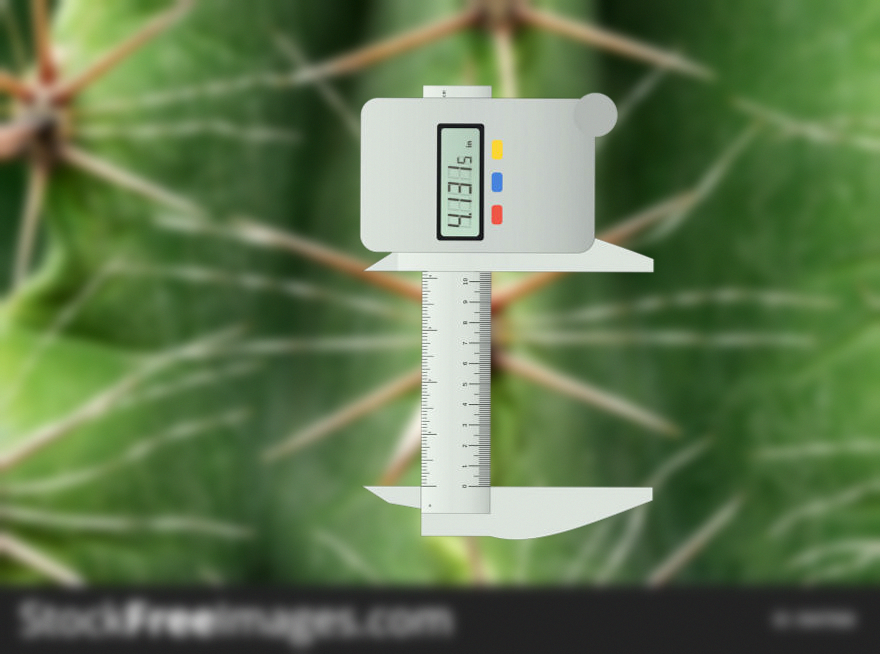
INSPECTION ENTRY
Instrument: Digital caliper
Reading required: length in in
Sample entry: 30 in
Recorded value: 4.1315 in
